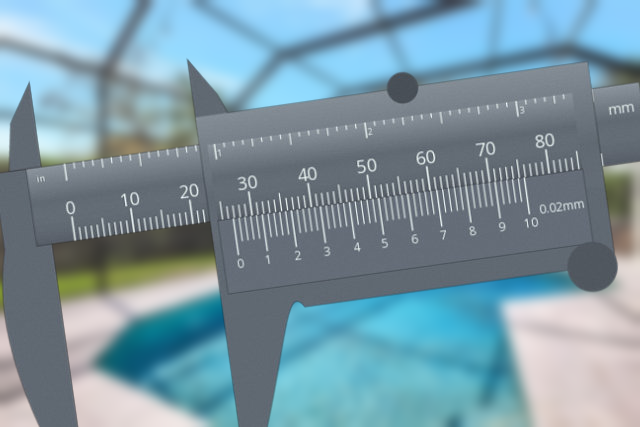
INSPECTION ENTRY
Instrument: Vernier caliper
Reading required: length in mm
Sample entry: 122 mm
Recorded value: 26.8 mm
